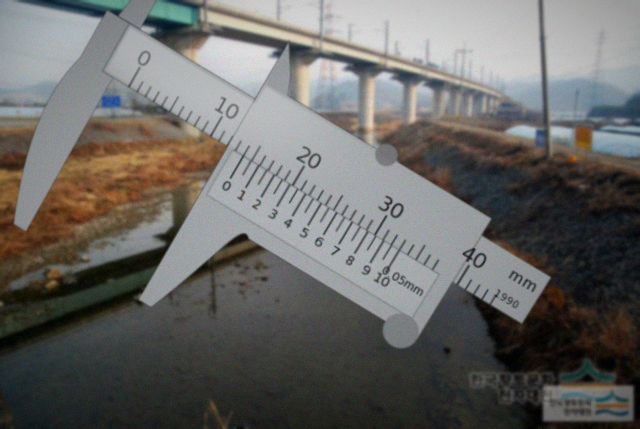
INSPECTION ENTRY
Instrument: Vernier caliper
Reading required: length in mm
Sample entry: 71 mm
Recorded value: 14.0 mm
